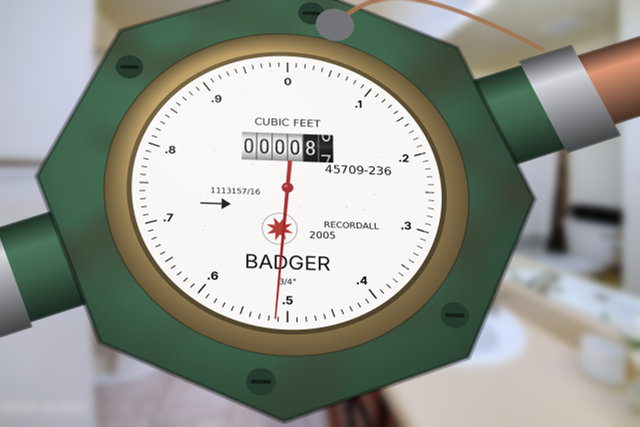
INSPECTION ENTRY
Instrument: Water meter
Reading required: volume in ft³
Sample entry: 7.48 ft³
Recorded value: 86.51 ft³
